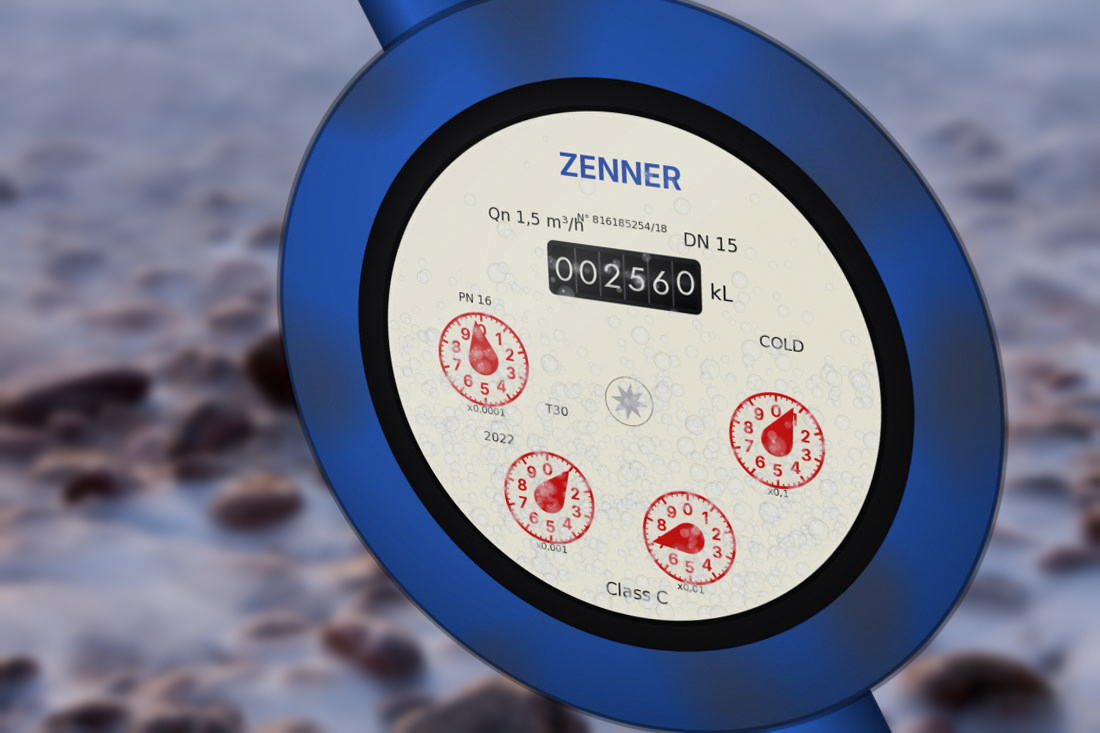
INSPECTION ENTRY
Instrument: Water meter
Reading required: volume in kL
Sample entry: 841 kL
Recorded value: 2560.0709 kL
